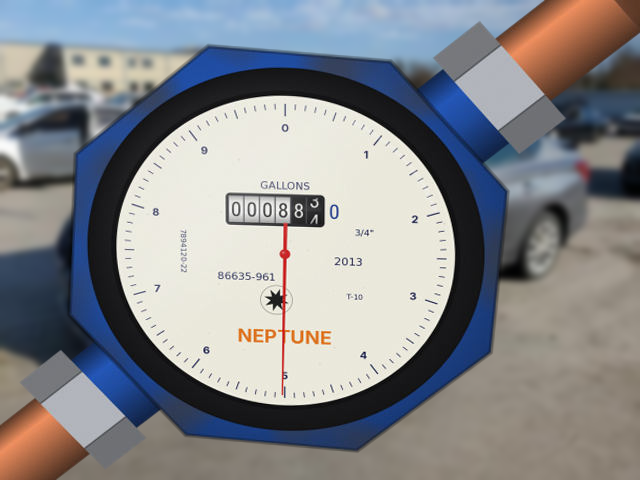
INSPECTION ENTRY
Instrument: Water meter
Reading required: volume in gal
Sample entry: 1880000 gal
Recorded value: 8835.0 gal
